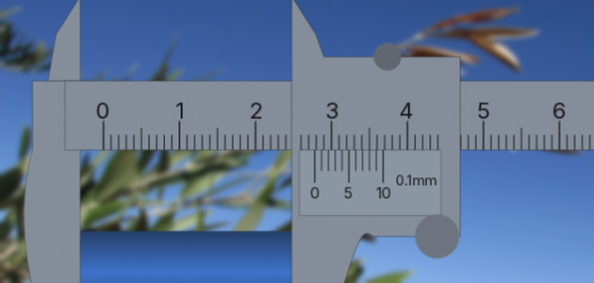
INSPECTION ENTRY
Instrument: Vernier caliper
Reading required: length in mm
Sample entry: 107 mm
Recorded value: 27.8 mm
